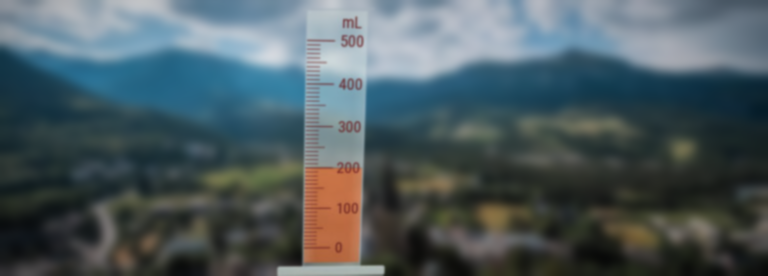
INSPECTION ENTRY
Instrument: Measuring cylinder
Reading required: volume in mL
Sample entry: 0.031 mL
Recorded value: 200 mL
